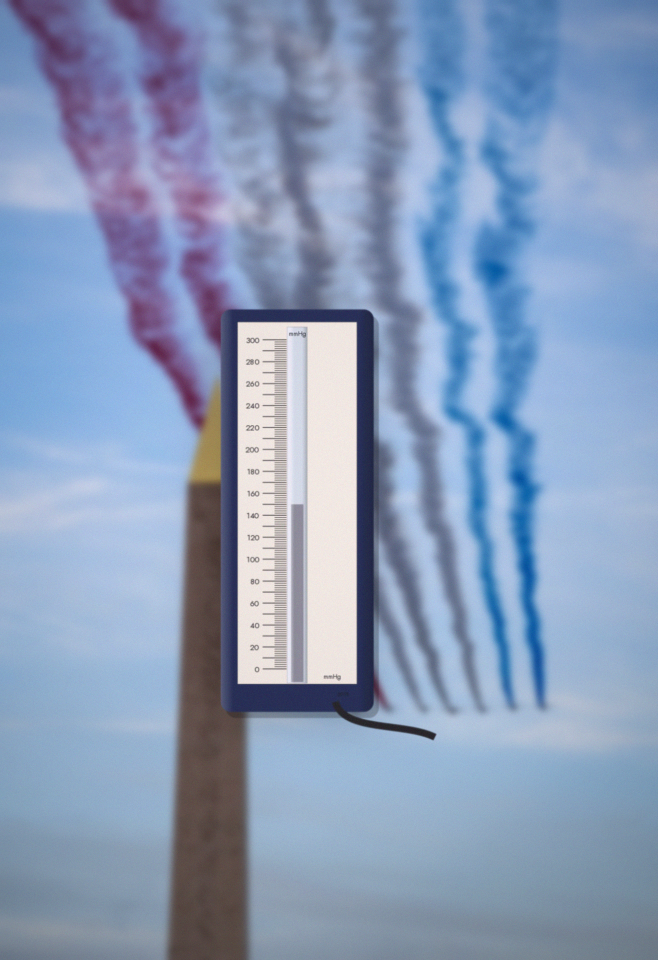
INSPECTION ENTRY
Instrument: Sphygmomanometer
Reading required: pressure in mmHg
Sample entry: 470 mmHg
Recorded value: 150 mmHg
